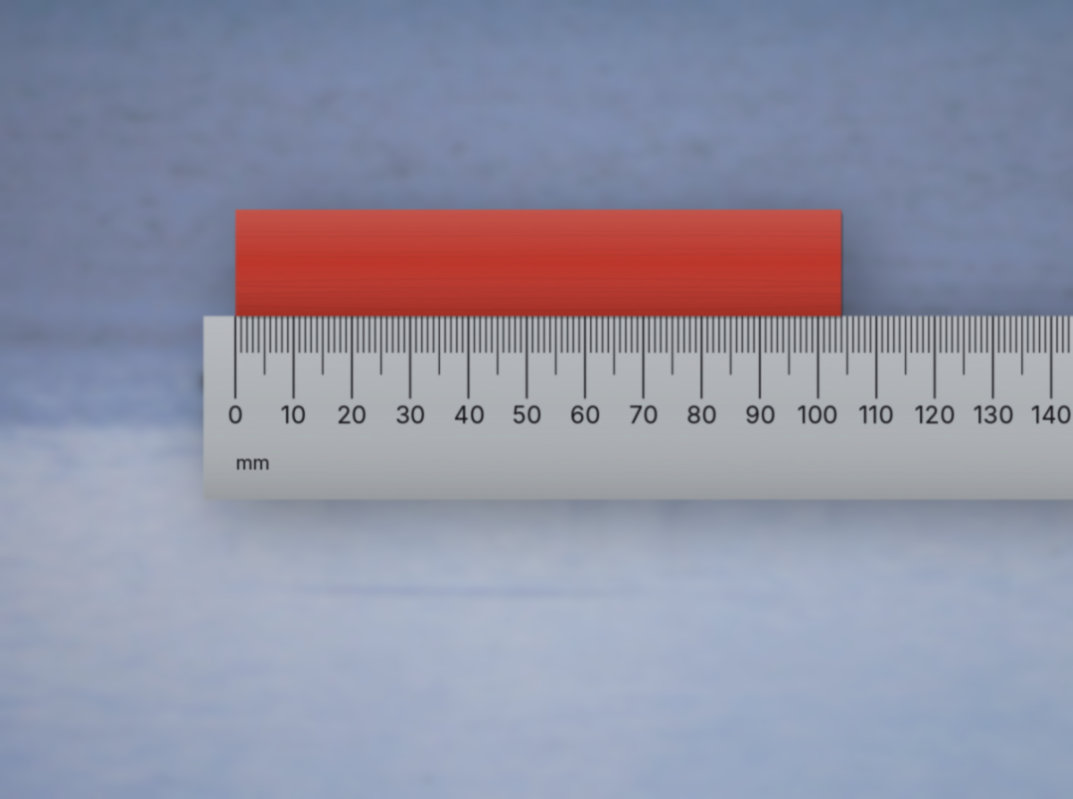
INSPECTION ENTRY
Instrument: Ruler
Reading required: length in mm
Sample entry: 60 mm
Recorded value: 104 mm
